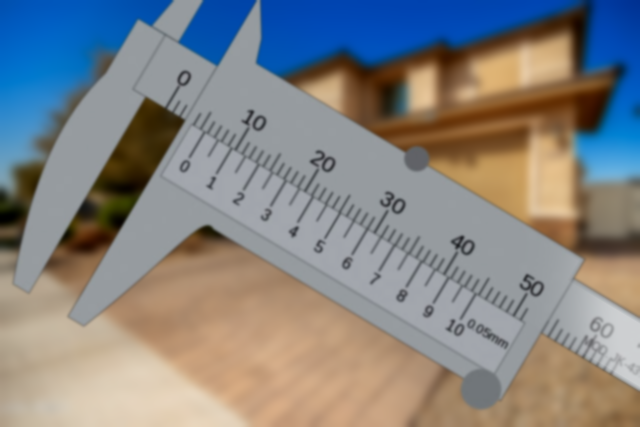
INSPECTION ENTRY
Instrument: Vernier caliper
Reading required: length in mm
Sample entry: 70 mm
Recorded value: 5.6 mm
